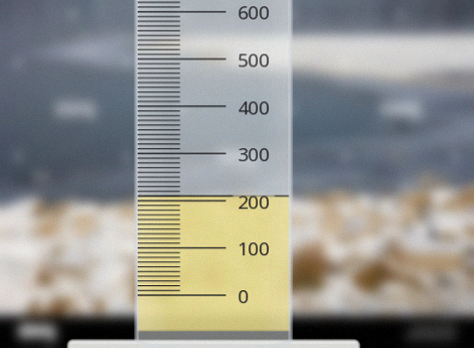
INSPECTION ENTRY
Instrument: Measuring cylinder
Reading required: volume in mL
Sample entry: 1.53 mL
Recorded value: 210 mL
